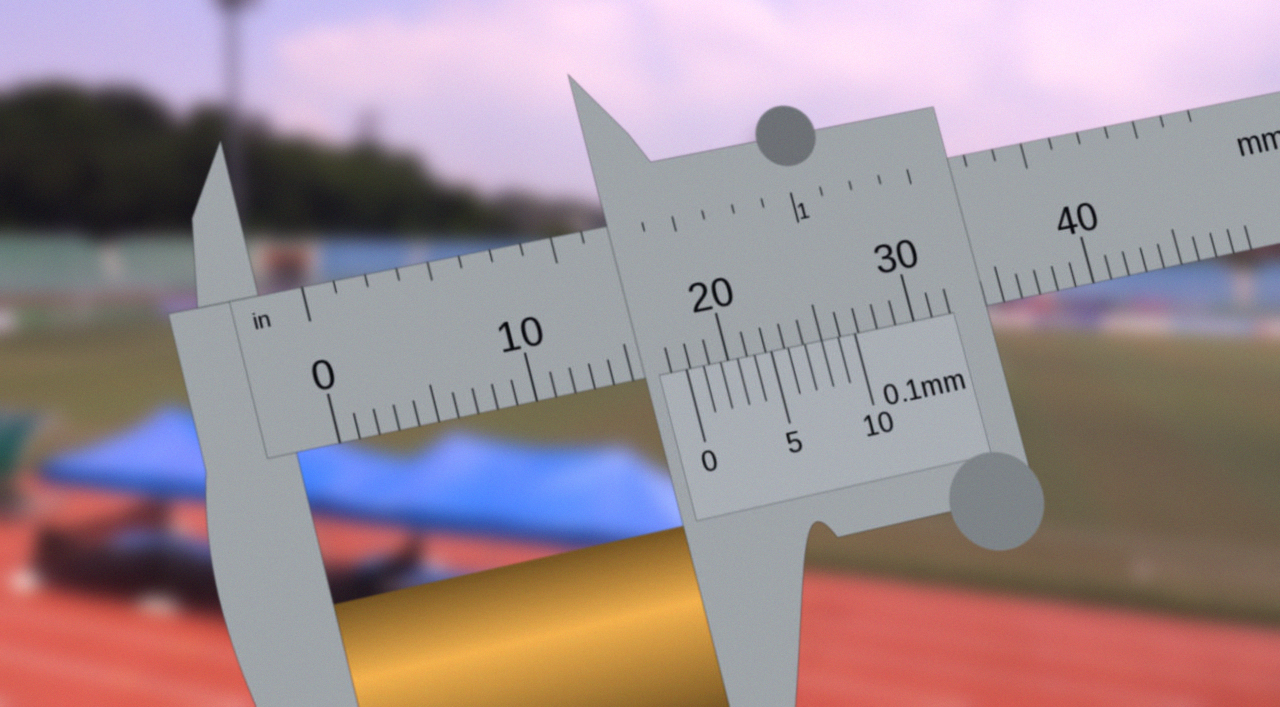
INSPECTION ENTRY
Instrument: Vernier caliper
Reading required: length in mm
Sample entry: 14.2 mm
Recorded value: 17.8 mm
